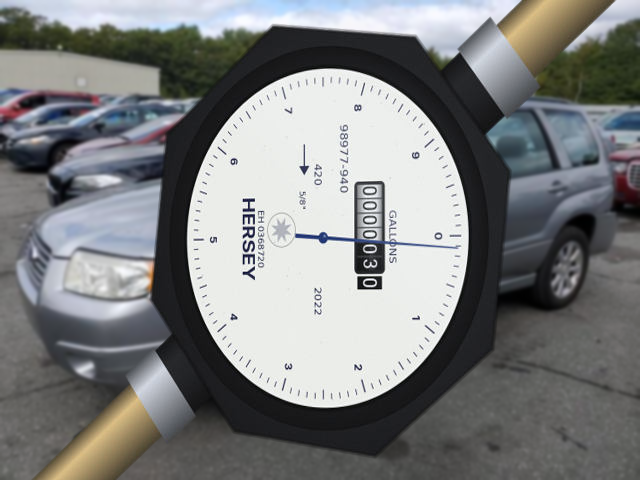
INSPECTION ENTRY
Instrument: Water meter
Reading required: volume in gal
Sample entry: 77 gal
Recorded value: 30.1 gal
